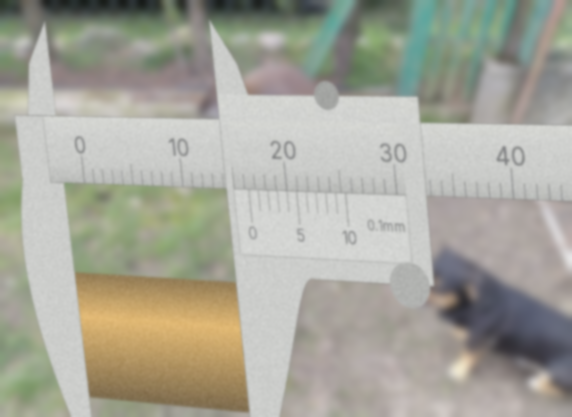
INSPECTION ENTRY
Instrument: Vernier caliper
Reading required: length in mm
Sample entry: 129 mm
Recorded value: 16.4 mm
